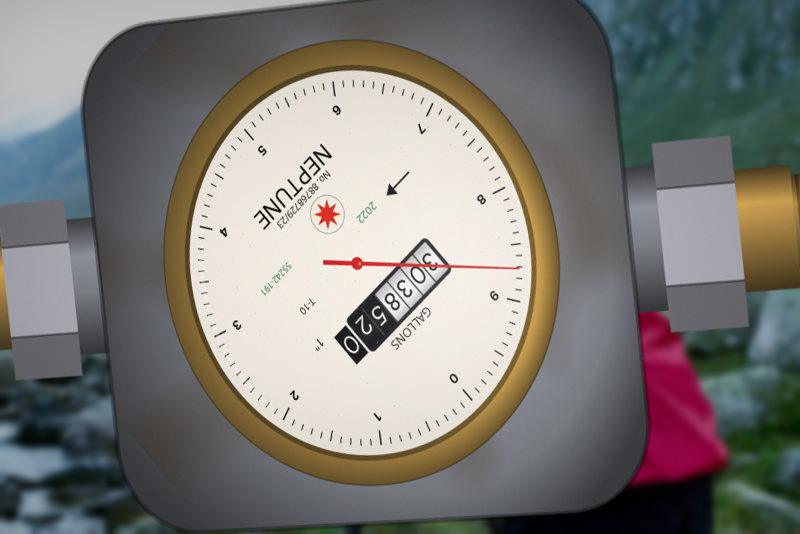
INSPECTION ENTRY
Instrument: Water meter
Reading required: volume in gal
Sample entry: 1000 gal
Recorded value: 3038518.7 gal
